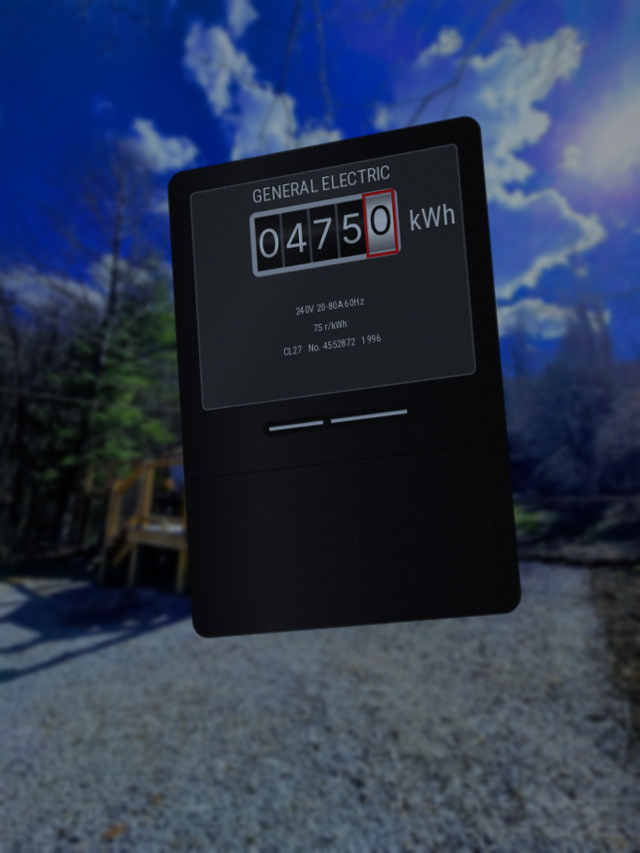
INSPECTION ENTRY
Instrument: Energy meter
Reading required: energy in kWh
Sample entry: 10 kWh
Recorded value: 475.0 kWh
